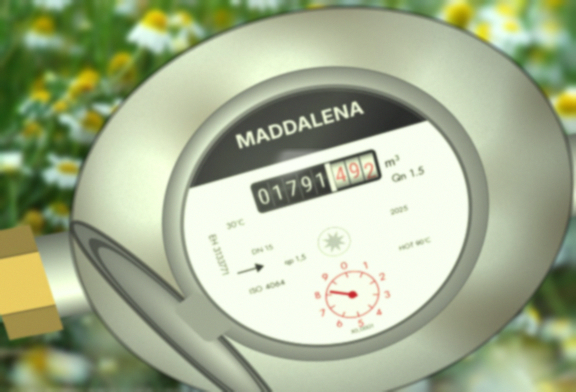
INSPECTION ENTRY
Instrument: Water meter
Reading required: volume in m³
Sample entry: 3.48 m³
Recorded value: 1791.4918 m³
